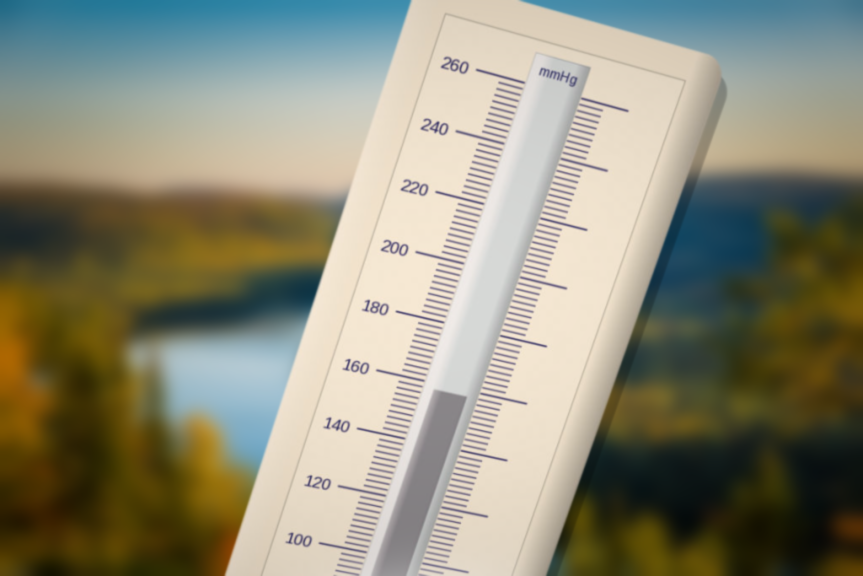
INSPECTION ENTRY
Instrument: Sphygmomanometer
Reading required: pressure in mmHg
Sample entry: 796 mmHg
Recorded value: 158 mmHg
